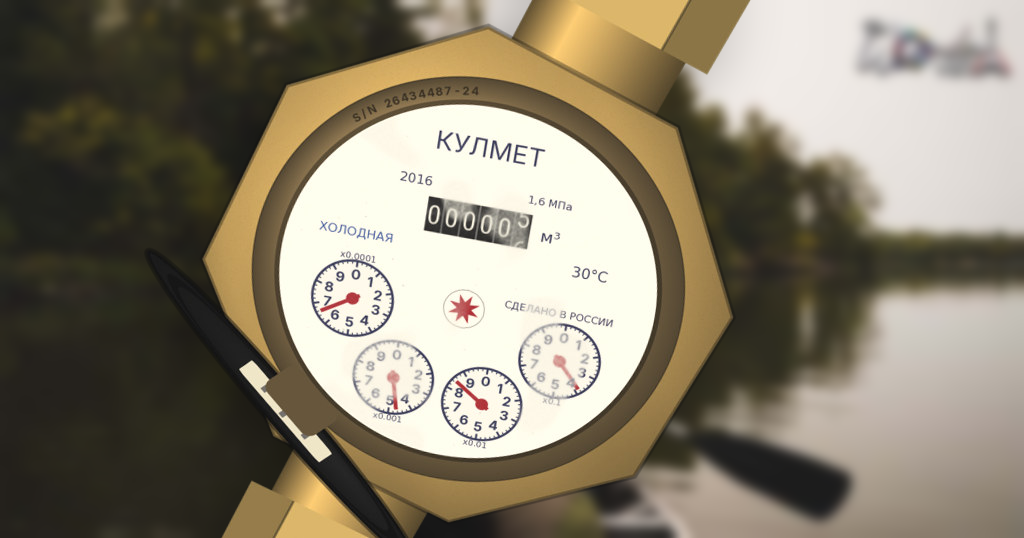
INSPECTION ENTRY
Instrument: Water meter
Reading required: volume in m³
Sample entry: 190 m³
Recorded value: 5.3846 m³
